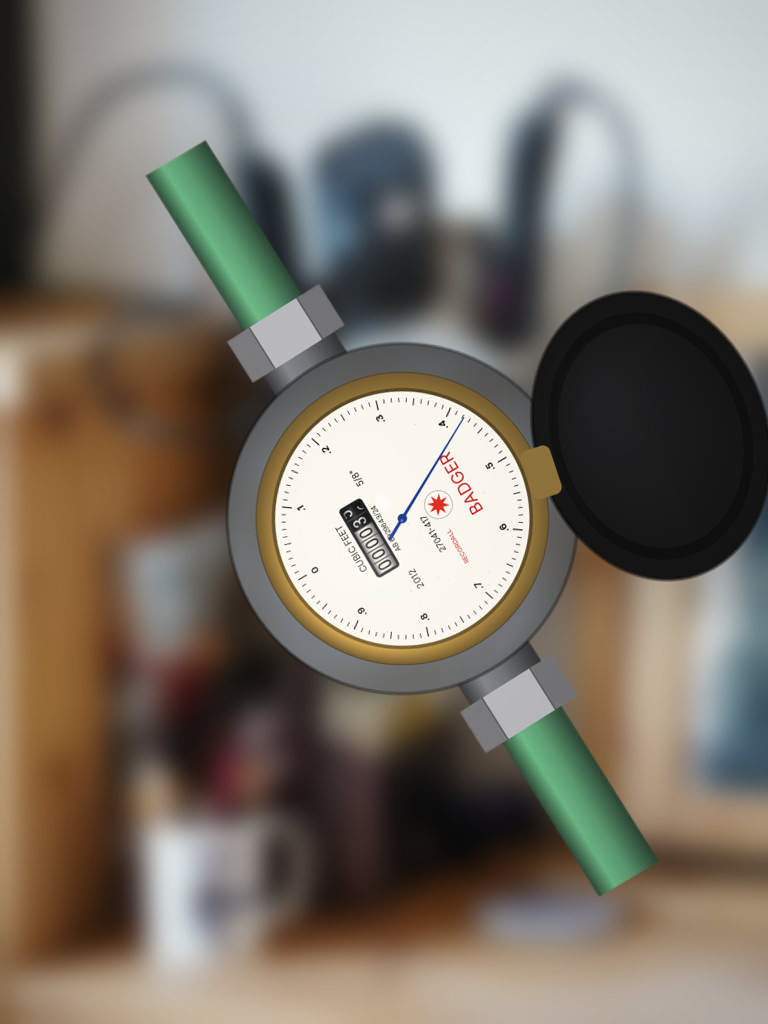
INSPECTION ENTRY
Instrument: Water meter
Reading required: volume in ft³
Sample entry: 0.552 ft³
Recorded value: 35.42 ft³
